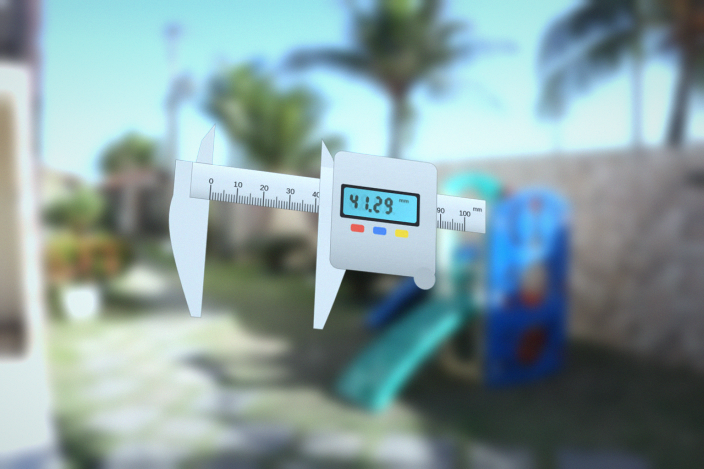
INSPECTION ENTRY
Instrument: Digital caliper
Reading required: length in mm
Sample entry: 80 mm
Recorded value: 41.29 mm
